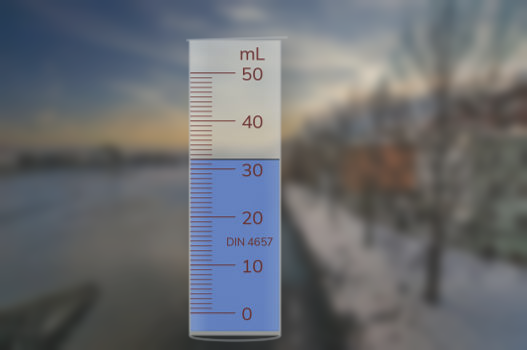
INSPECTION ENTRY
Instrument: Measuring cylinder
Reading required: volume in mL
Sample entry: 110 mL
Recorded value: 32 mL
